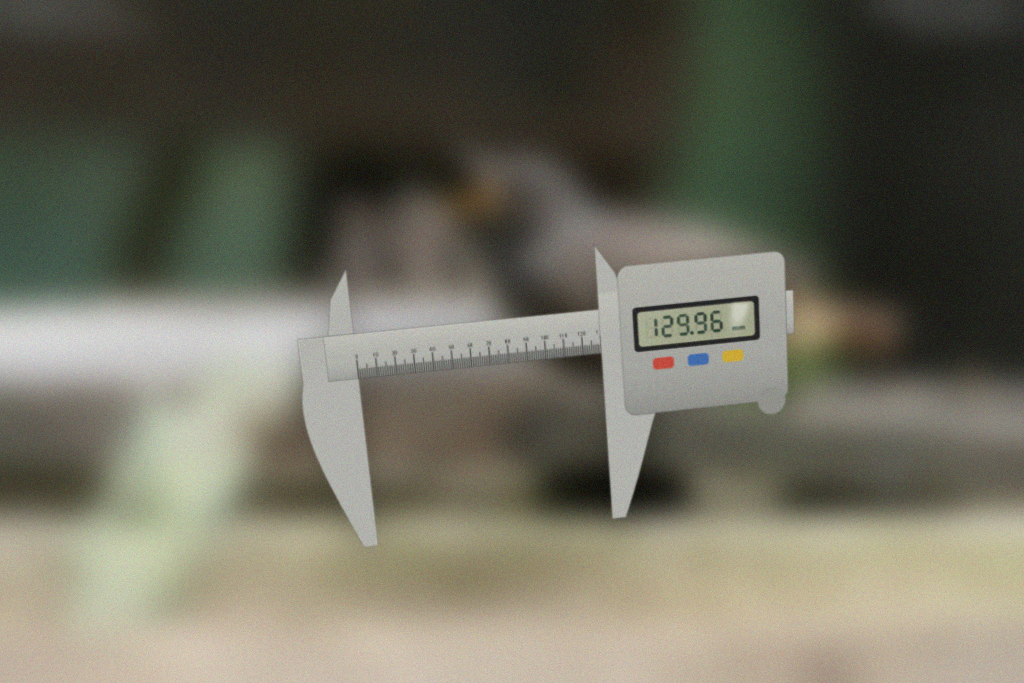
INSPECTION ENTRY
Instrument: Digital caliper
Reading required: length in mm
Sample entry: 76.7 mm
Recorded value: 129.96 mm
